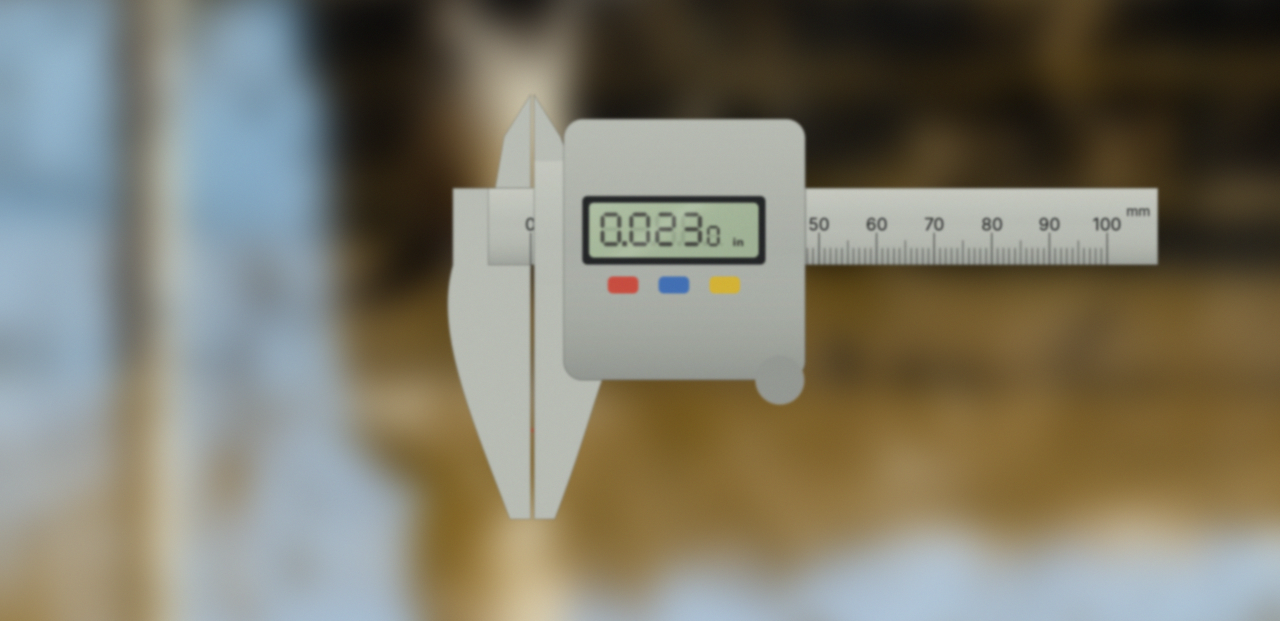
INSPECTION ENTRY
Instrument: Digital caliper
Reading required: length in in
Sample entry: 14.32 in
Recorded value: 0.0230 in
